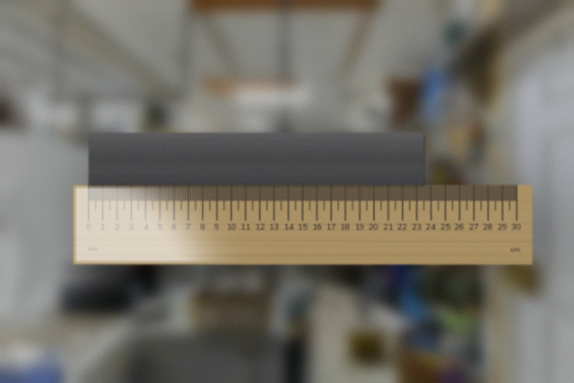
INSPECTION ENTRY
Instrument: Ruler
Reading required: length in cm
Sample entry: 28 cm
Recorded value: 23.5 cm
